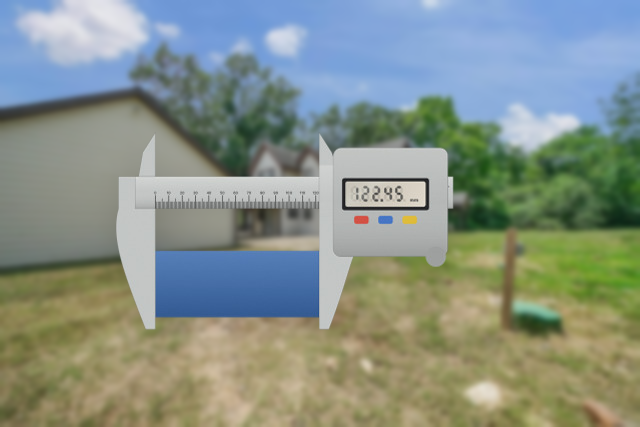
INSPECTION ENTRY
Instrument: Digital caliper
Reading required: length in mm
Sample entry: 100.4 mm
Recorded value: 122.45 mm
